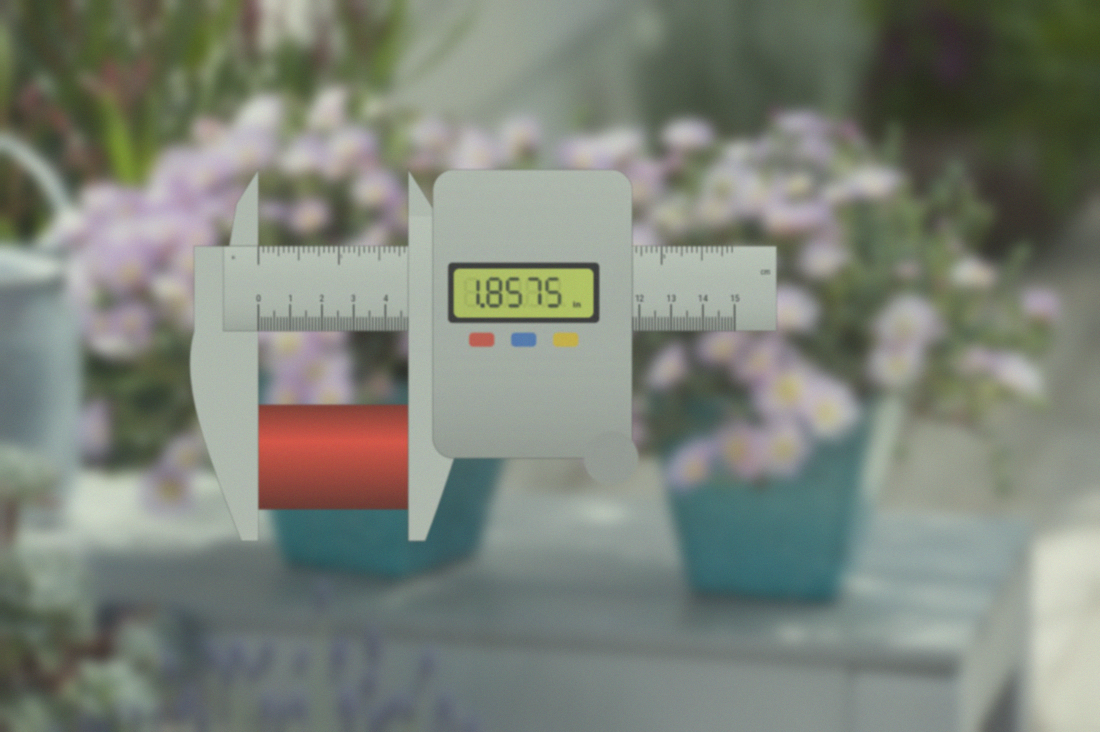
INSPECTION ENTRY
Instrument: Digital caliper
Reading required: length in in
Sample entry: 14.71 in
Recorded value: 1.8575 in
